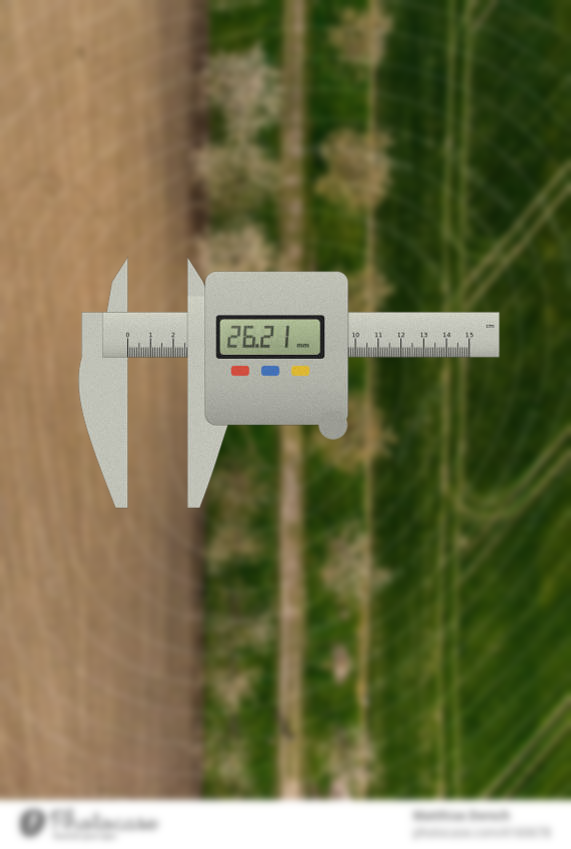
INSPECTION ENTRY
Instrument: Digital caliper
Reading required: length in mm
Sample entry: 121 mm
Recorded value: 26.21 mm
